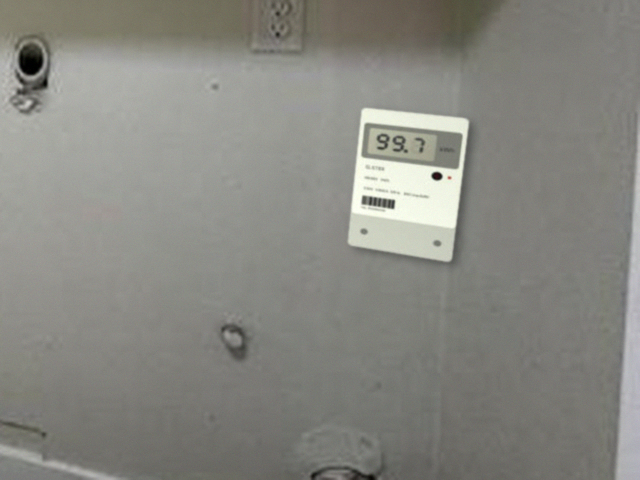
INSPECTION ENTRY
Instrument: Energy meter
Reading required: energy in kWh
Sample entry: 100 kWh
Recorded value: 99.7 kWh
